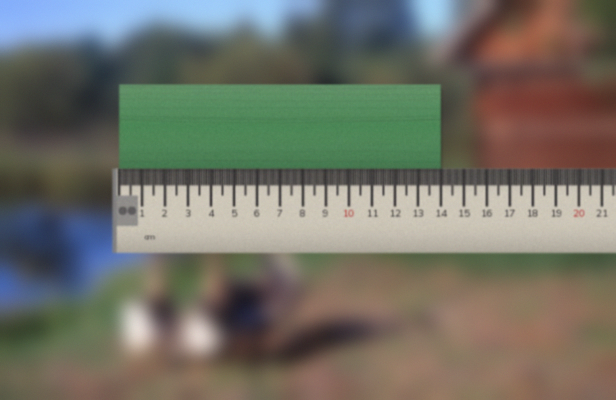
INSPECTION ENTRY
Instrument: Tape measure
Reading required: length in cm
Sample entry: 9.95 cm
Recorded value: 14 cm
